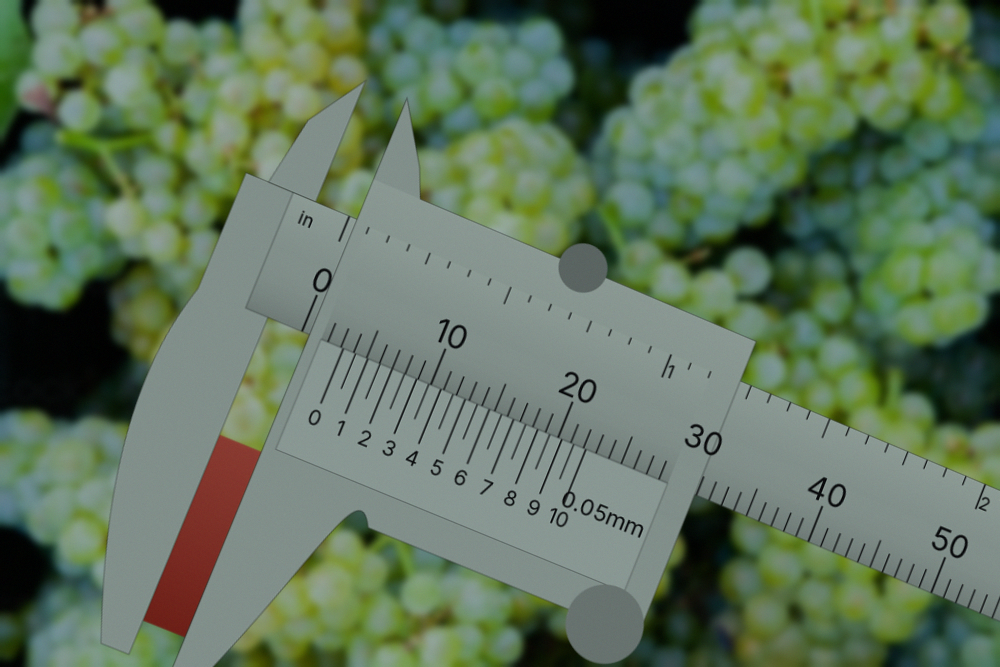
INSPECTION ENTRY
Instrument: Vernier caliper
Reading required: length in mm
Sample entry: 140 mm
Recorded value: 3.2 mm
